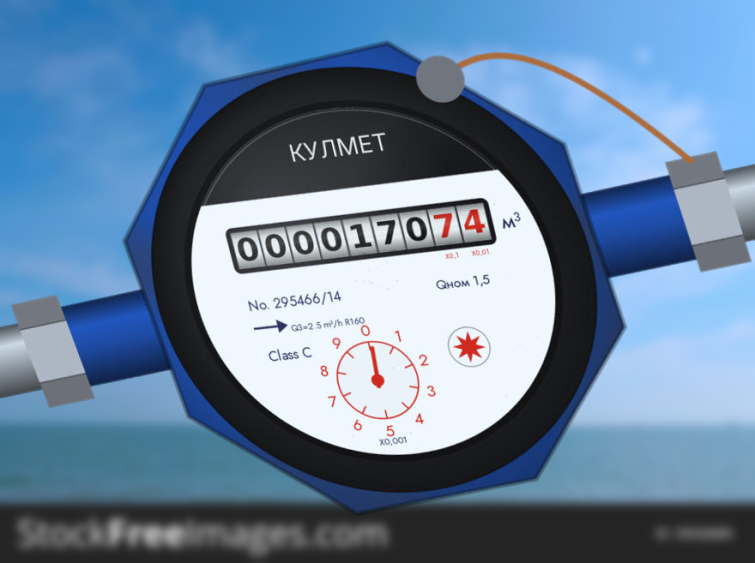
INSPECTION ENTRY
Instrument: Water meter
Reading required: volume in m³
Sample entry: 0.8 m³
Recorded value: 170.740 m³
